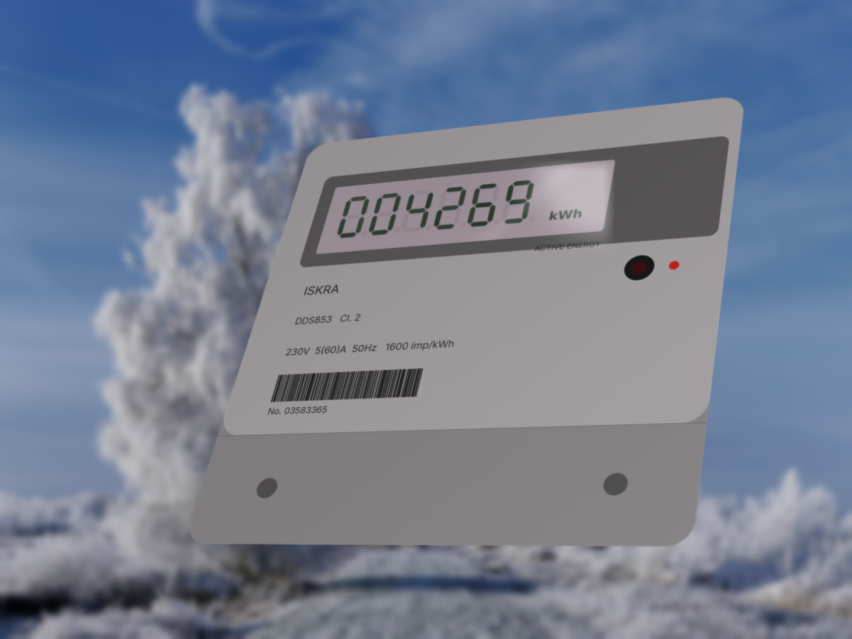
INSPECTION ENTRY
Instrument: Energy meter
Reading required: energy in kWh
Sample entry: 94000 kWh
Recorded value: 4269 kWh
